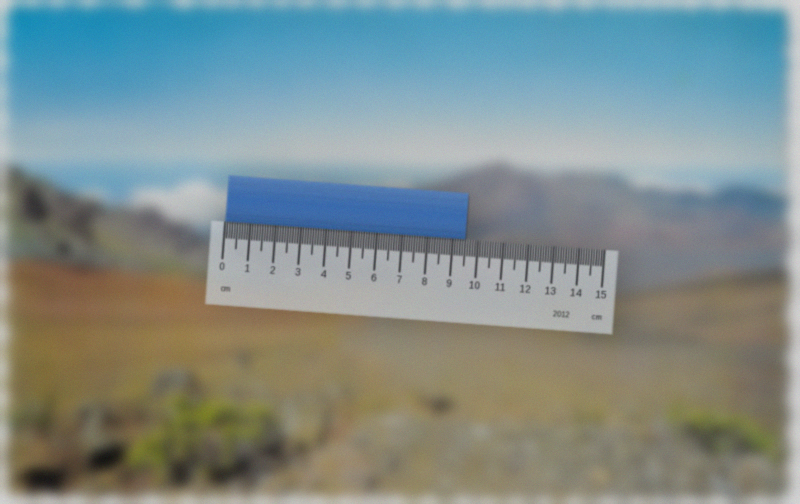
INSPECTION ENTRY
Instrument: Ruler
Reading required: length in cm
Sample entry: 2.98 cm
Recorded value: 9.5 cm
